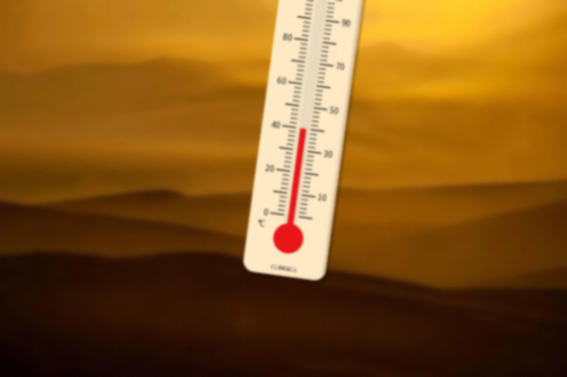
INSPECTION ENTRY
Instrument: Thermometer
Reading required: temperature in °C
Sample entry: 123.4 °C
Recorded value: 40 °C
